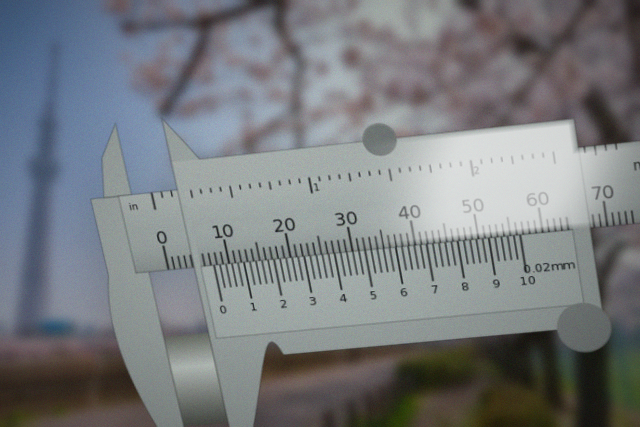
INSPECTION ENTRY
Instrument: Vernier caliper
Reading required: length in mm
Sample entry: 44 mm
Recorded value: 7.5 mm
